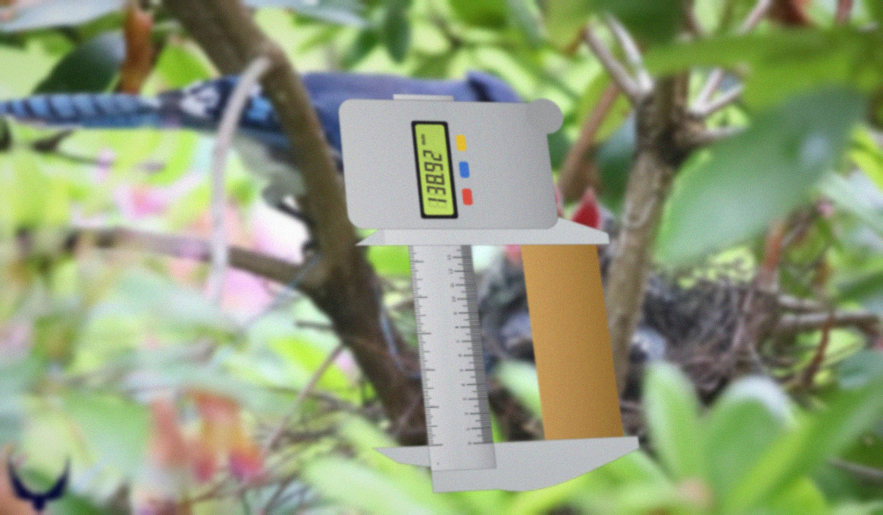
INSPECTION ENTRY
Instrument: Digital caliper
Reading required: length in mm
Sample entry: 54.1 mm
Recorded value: 138.92 mm
